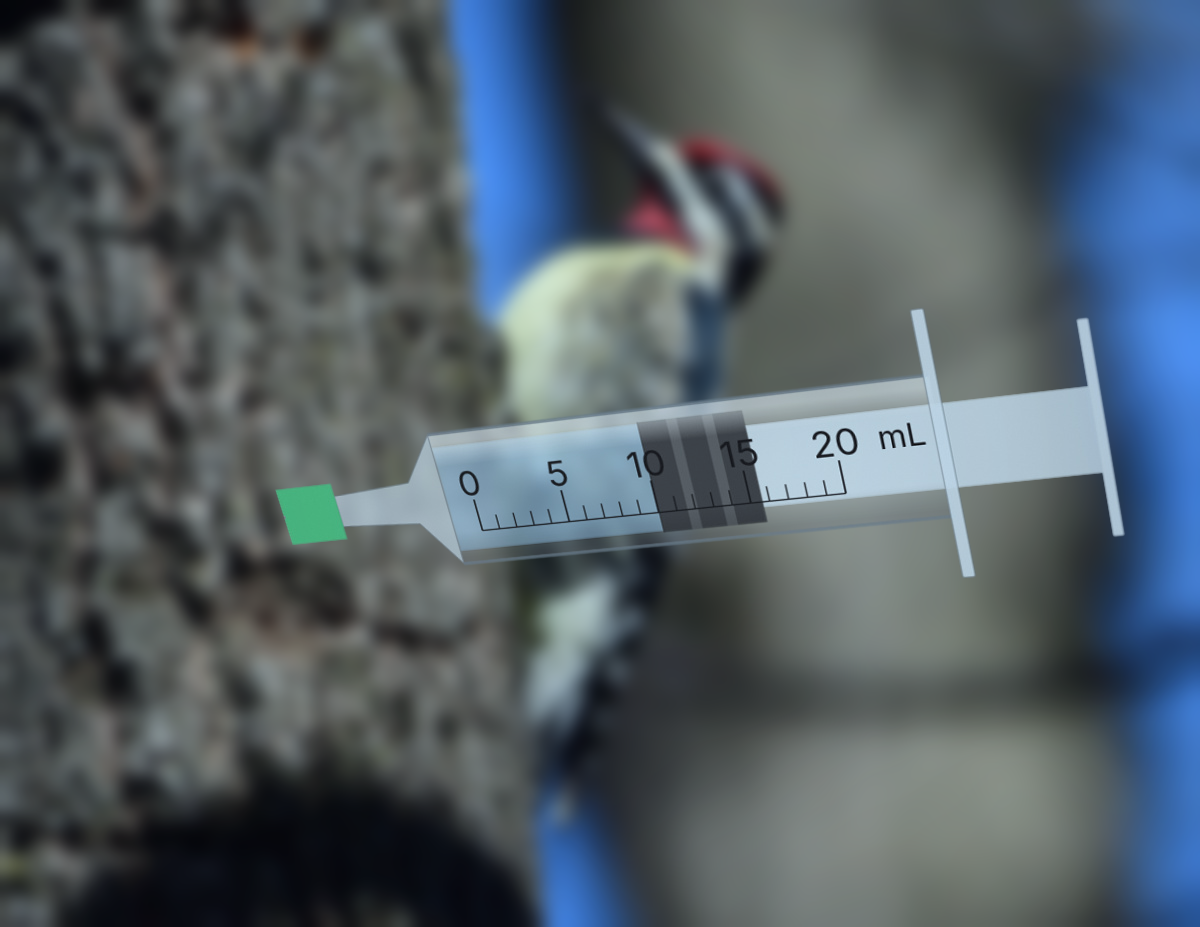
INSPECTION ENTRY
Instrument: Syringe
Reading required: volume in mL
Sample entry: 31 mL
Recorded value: 10 mL
